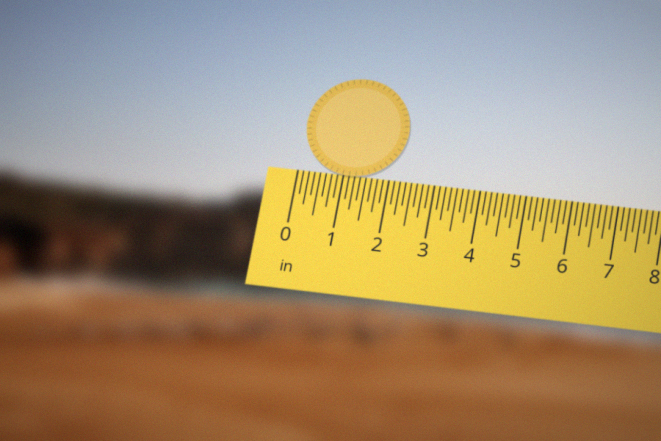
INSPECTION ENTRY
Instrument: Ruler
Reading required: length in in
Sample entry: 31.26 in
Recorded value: 2.25 in
